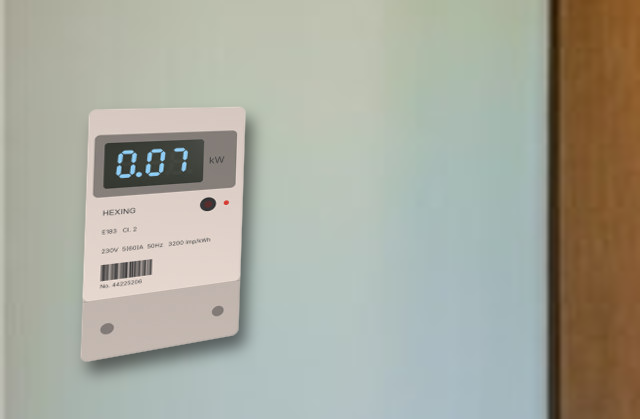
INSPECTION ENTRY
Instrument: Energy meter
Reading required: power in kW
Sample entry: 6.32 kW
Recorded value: 0.07 kW
